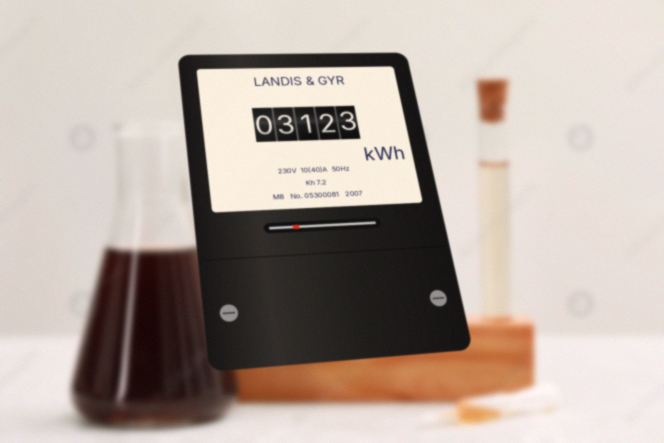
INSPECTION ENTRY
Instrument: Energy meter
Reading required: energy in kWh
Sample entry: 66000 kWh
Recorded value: 3123 kWh
